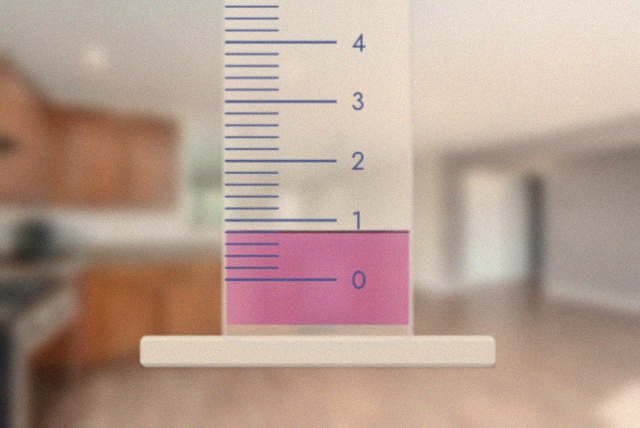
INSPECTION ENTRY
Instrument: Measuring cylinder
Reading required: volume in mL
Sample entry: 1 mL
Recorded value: 0.8 mL
